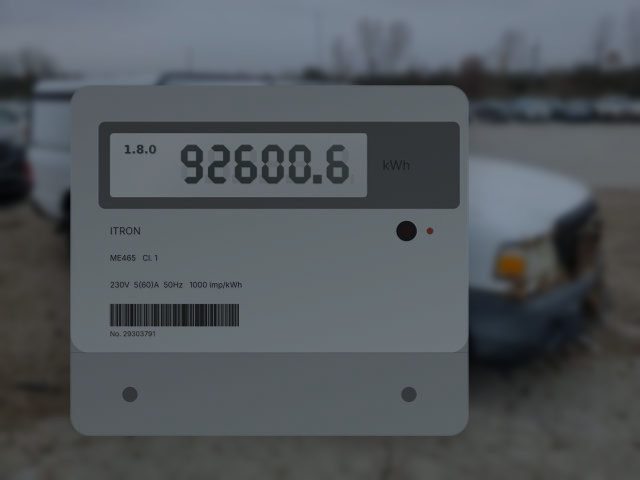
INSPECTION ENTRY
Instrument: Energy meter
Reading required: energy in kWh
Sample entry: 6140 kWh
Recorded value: 92600.6 kWh
